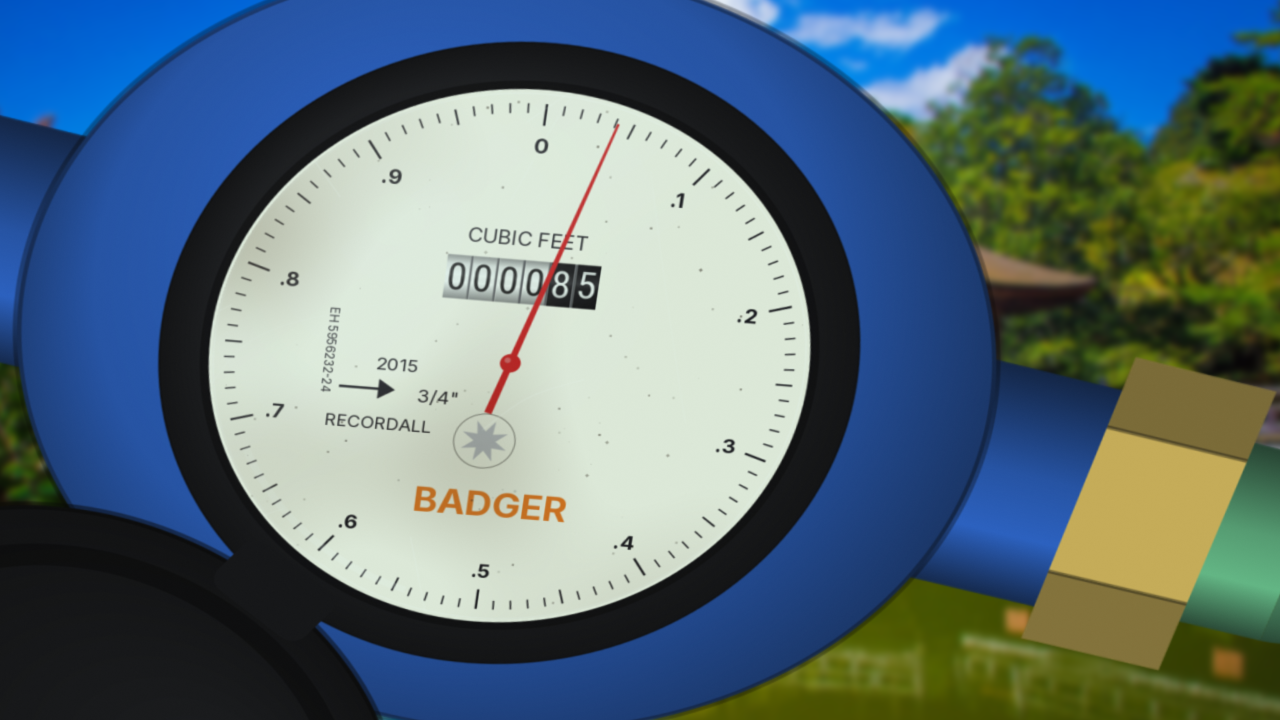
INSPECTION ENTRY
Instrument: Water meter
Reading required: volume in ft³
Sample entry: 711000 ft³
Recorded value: 85.04 ft³
